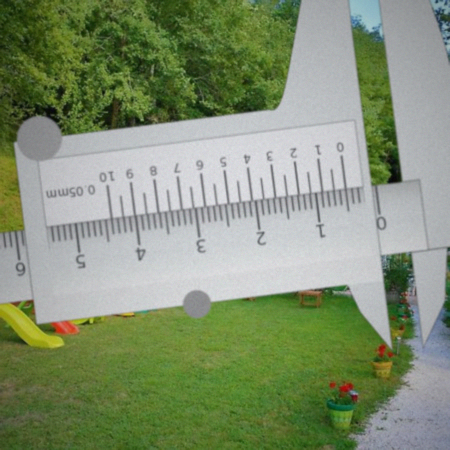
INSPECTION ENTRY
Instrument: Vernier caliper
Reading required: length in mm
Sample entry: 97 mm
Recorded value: 5.0 mm
